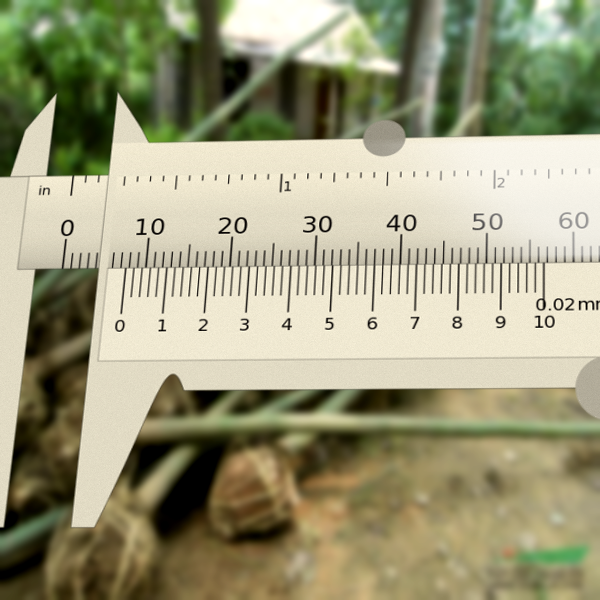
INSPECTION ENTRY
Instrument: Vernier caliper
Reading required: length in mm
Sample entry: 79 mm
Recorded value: 7.6 mm
